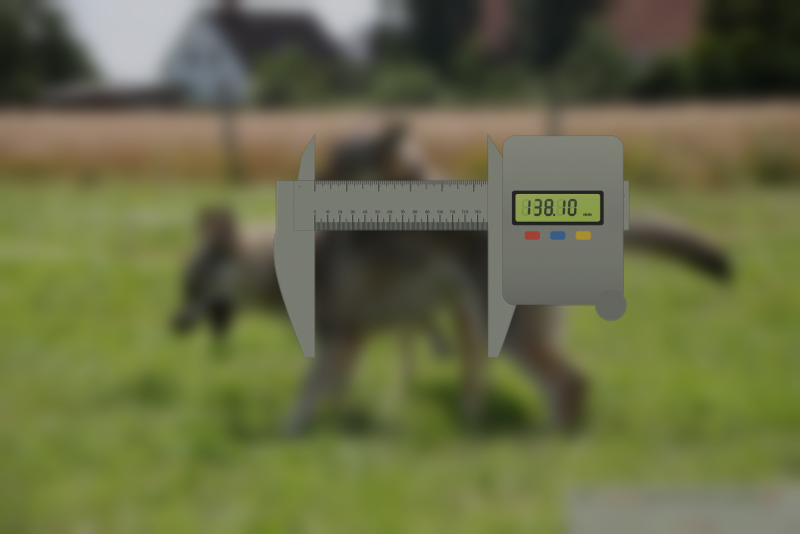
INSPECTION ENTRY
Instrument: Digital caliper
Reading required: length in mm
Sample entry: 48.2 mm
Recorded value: 138.10 mm
